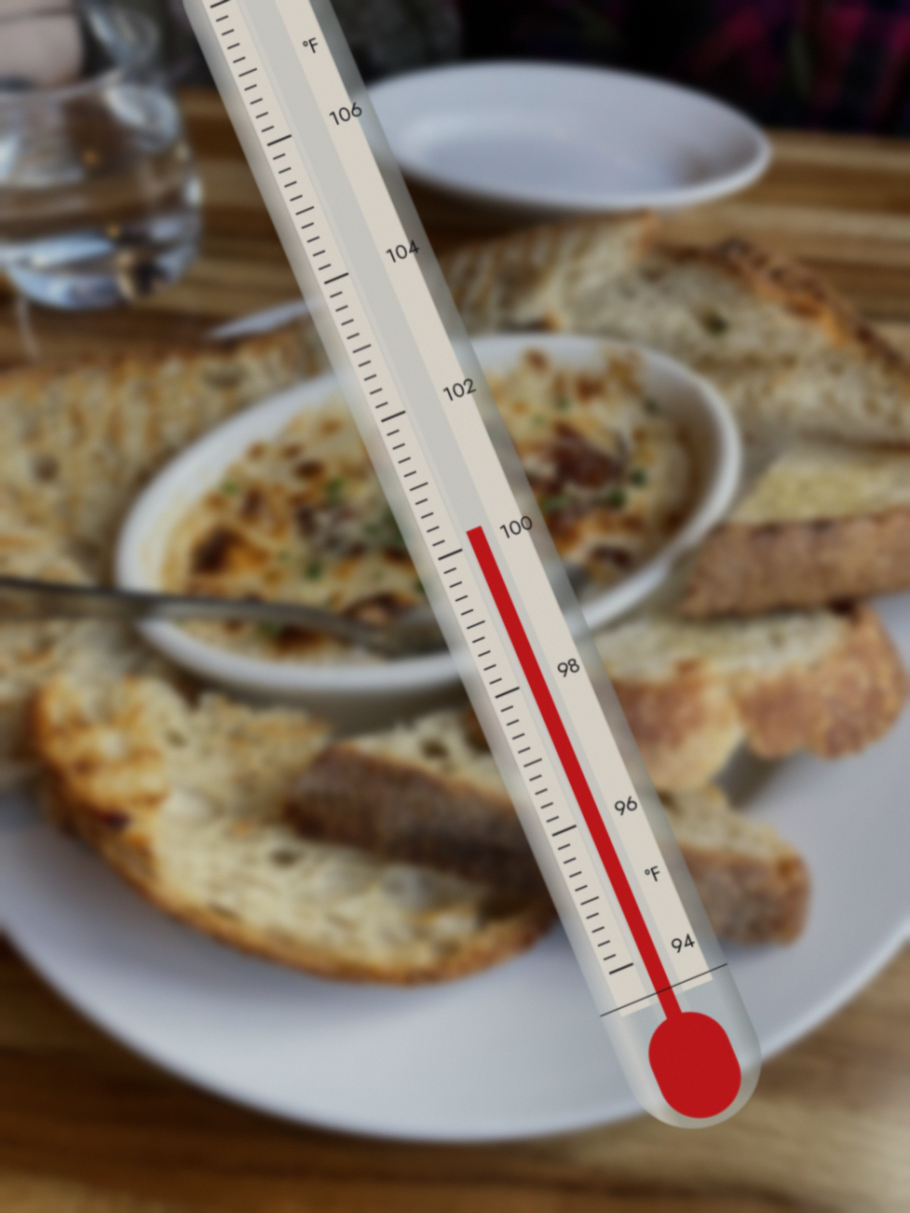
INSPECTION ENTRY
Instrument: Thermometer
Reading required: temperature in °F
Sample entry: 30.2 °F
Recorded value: 100.2 °F
